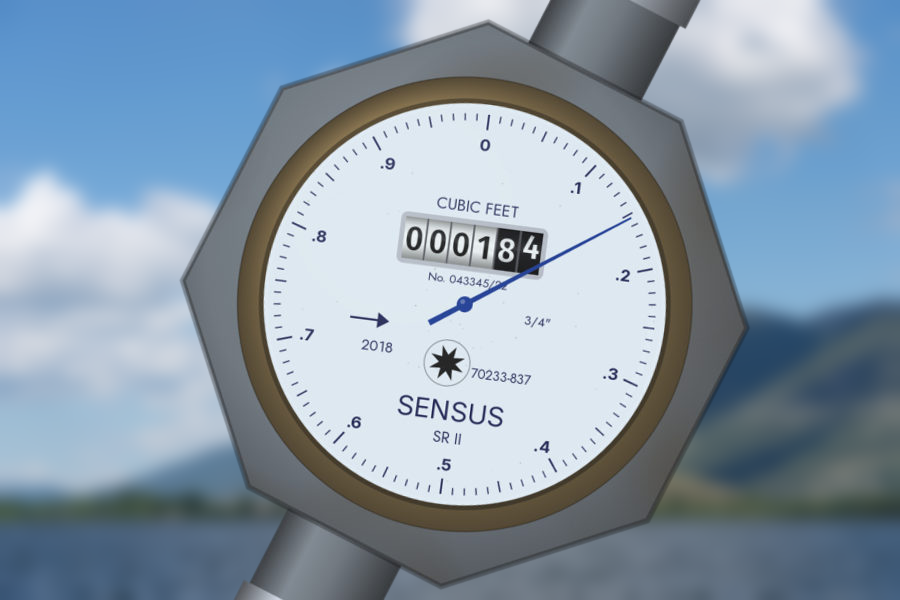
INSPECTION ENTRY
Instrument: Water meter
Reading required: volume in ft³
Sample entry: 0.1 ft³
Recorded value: 184.15 ft³
